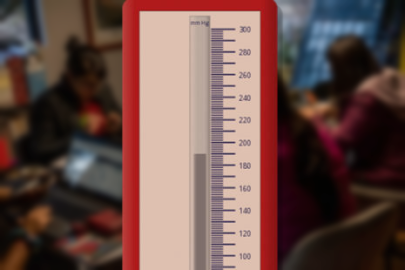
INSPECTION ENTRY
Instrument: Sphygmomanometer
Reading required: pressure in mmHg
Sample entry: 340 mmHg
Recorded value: 190 mmHg
